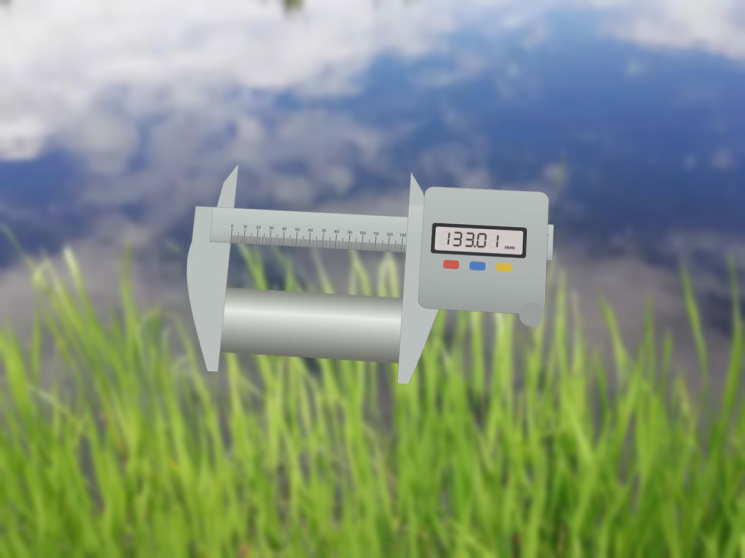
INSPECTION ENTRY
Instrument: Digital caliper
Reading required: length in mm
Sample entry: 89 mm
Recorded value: 133.01 mm
